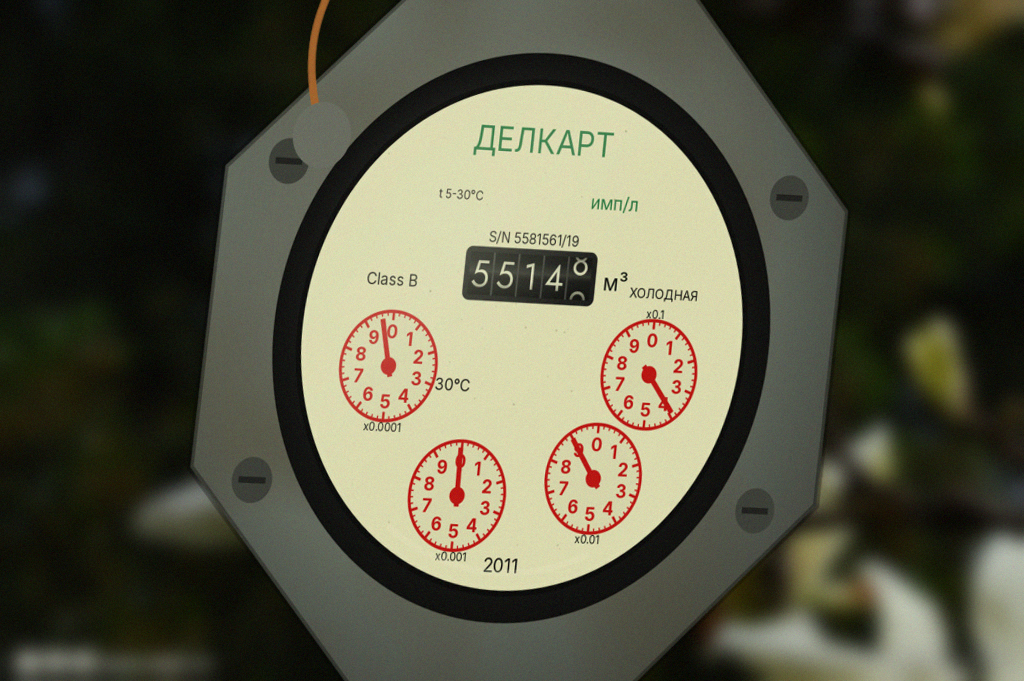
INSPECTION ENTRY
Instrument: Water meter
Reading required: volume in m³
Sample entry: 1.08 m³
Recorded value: 55148.3899 m³
